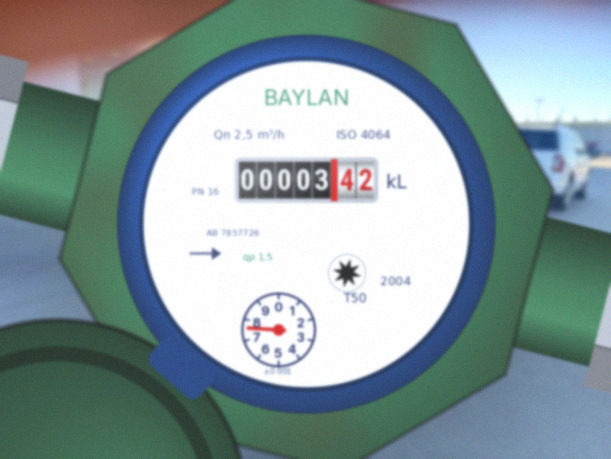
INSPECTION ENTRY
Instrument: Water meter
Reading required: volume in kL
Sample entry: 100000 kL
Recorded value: 3.427 kL
